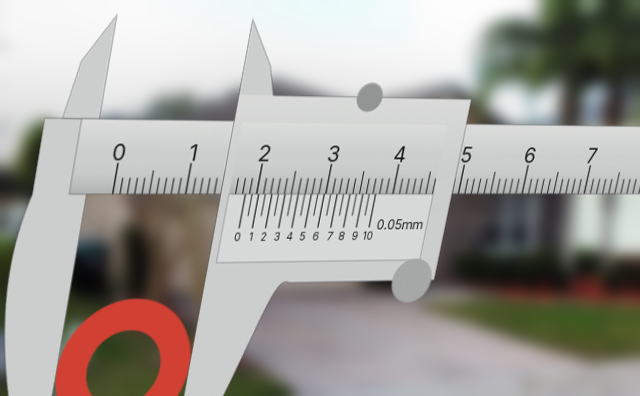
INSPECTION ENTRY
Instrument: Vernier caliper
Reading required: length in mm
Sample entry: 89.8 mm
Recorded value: 18.4 mm
